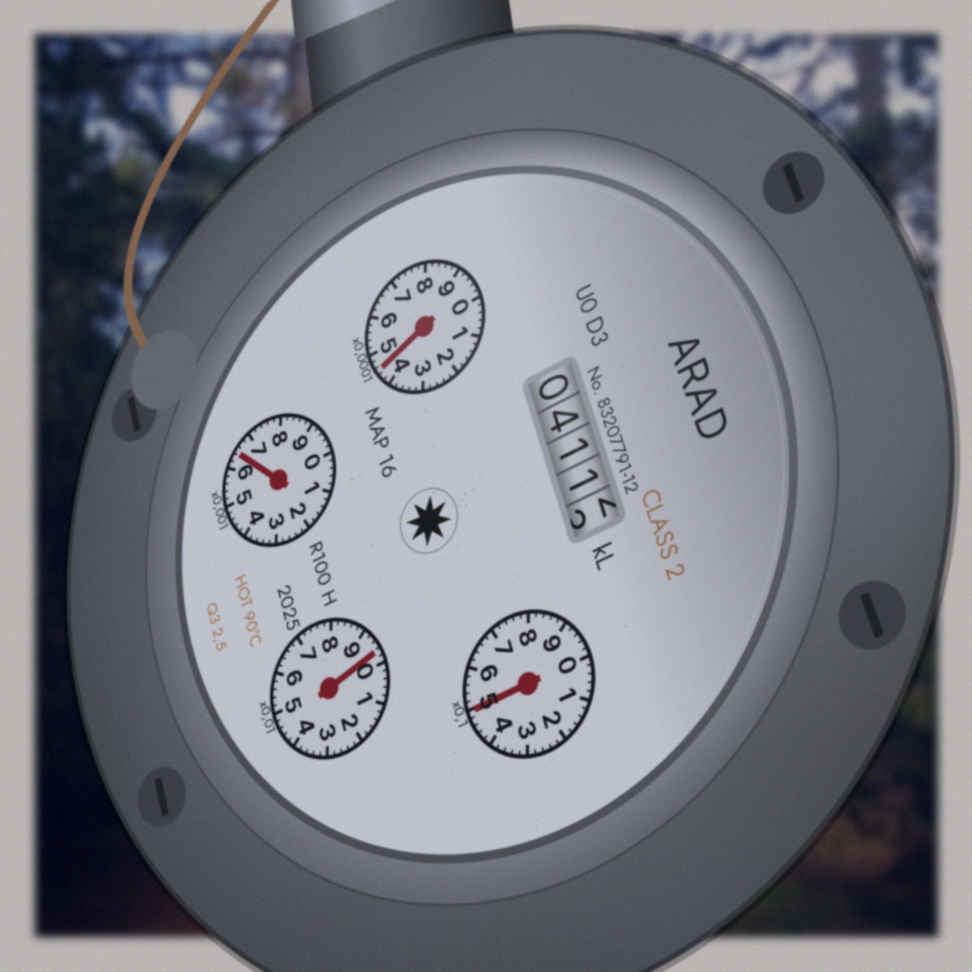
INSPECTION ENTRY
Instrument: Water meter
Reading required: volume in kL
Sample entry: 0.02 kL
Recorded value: 4112.4964 kL
